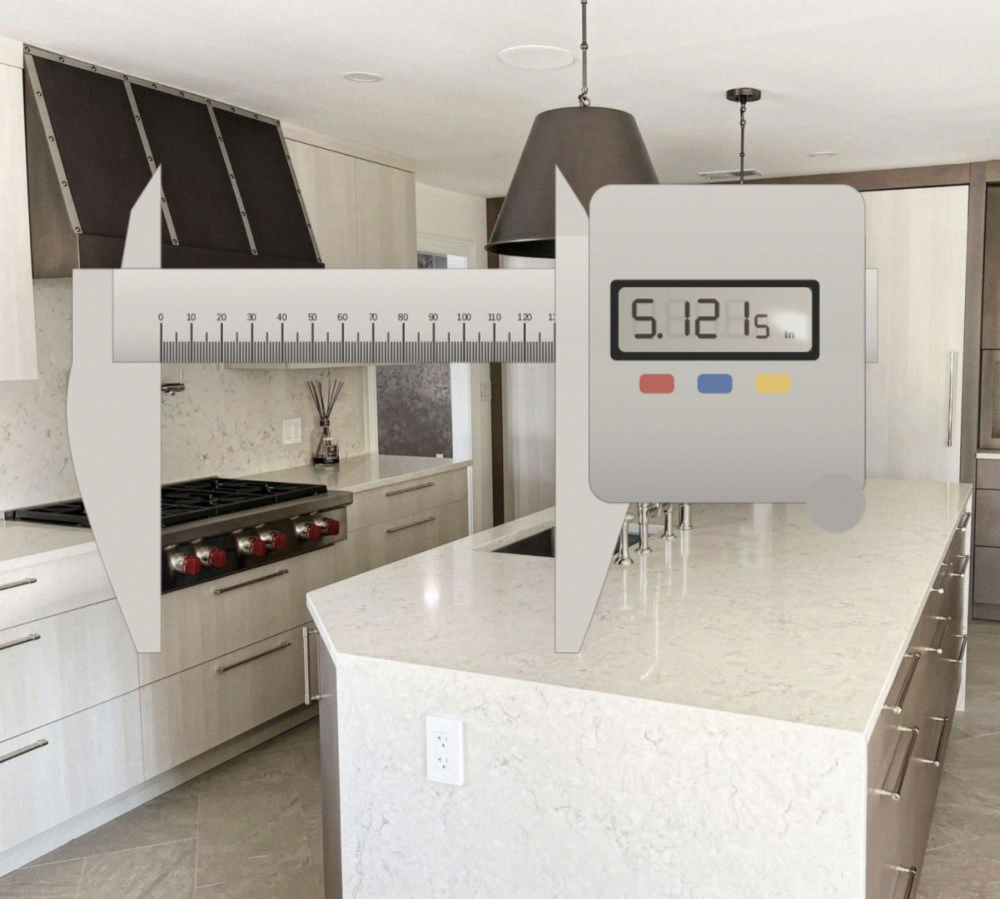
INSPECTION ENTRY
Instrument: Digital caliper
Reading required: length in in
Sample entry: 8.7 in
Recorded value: 5.1215 in
